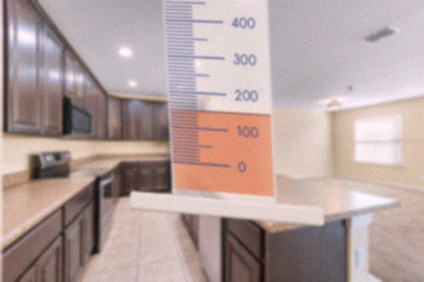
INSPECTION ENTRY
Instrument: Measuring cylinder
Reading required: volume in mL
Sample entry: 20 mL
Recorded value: 150 mL
